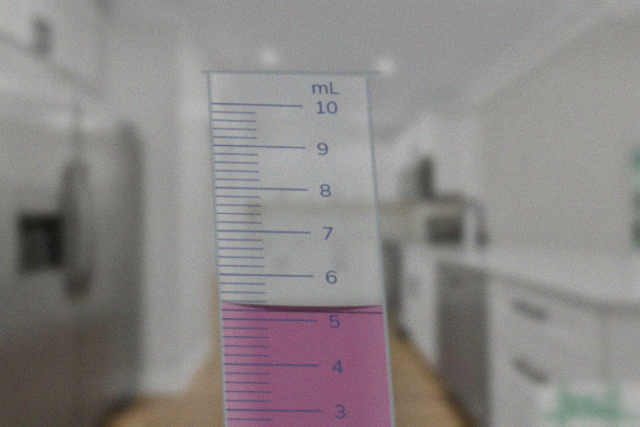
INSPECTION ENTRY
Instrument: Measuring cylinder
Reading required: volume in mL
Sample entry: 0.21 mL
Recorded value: 5.2 mL
